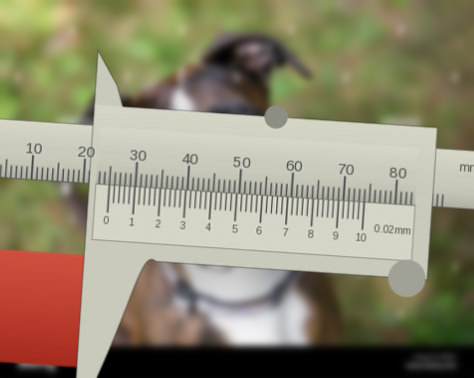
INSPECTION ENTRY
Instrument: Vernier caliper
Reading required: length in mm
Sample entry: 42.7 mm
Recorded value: 25.0 mm
